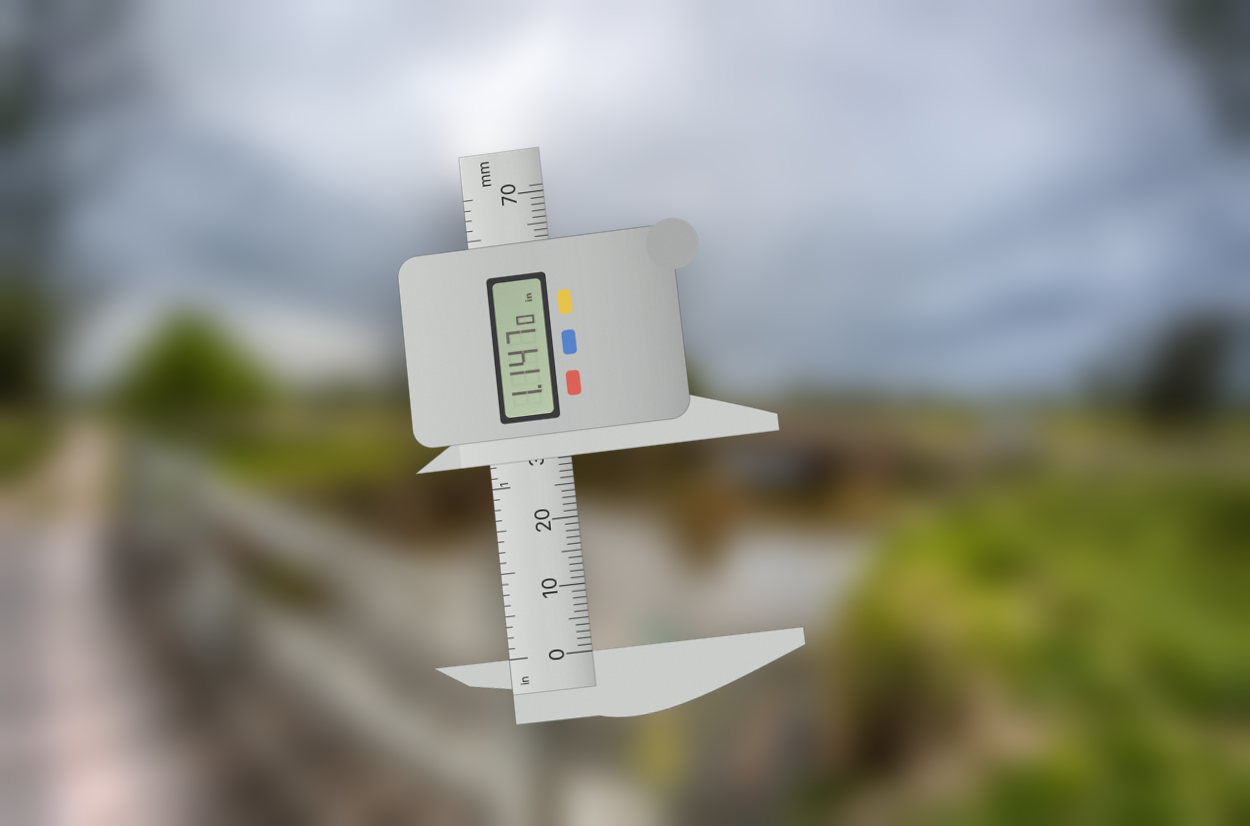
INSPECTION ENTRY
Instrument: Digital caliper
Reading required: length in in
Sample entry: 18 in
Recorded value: 1.1470 in
